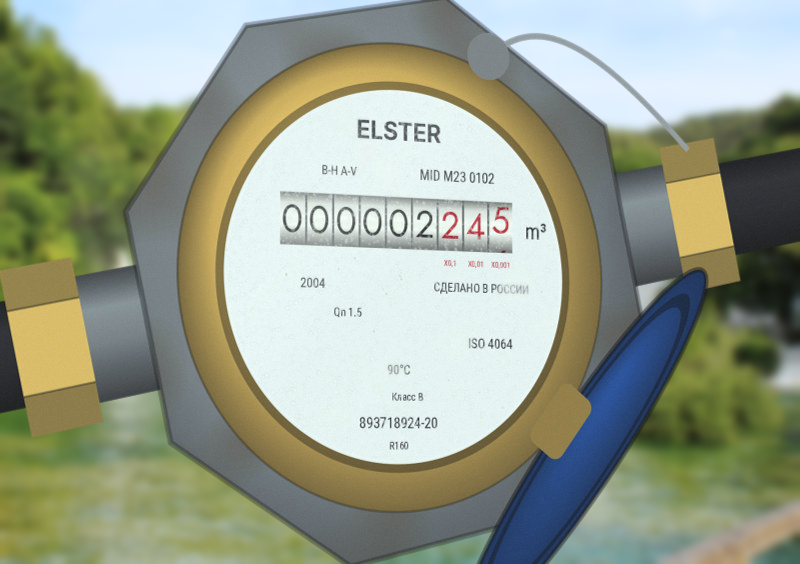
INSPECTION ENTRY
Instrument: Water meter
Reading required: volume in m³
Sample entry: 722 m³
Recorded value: 2.245 m³
